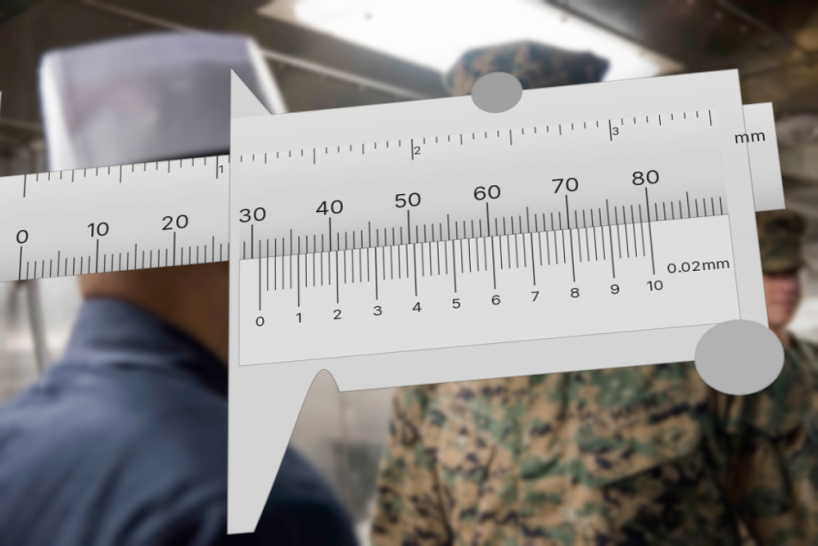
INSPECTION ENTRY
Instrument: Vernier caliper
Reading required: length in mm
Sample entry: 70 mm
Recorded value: 31.0 mm
